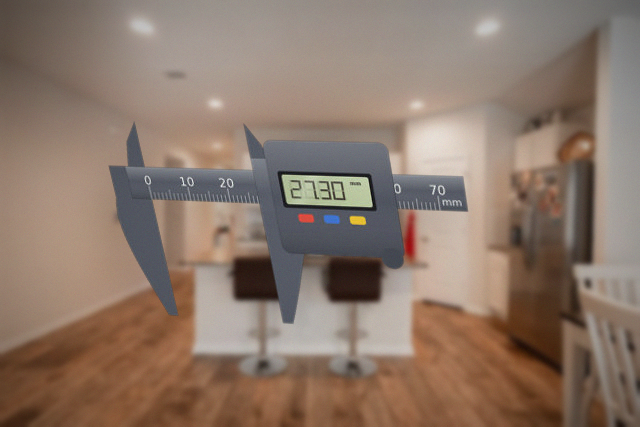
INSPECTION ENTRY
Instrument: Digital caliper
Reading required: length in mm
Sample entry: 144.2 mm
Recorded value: 27.30 mm
